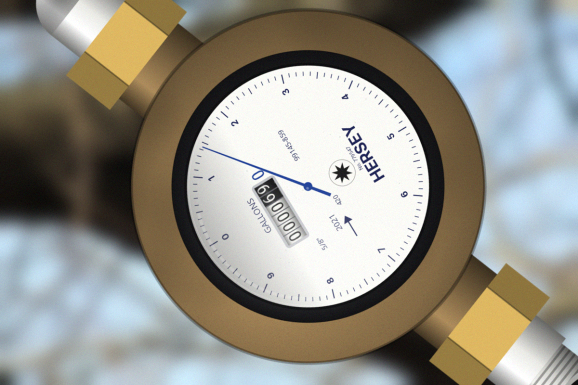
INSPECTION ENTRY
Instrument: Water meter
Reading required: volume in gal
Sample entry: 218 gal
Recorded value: 691.4 gal
